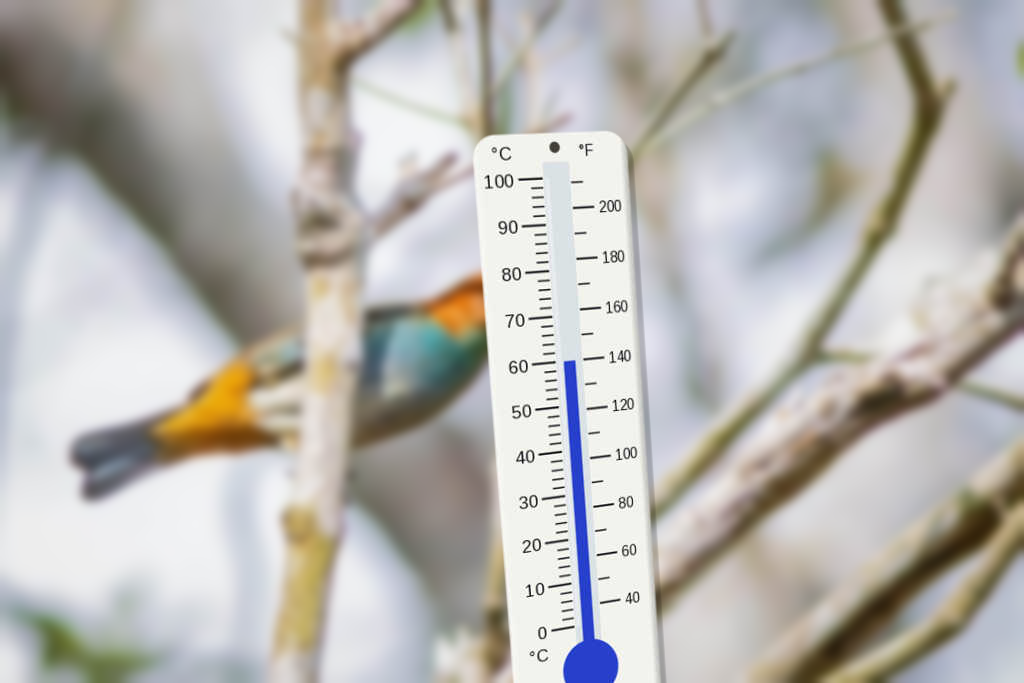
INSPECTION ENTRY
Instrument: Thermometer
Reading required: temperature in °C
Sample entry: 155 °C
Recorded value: 60 °C
